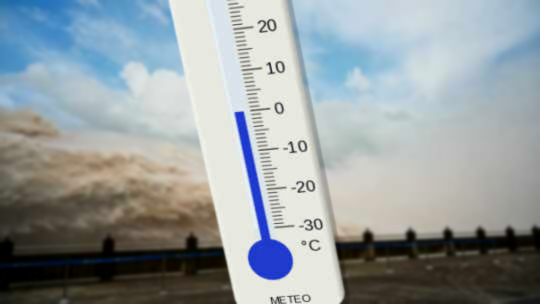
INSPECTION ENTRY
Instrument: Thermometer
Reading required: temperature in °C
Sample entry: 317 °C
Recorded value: 0 °C
